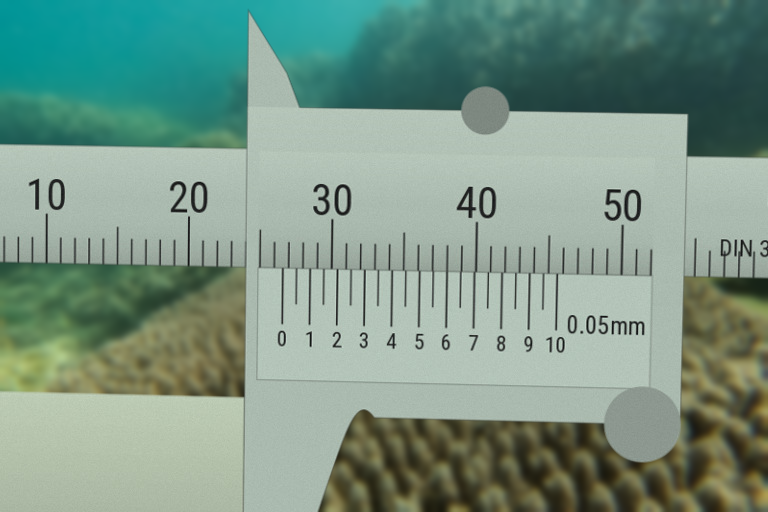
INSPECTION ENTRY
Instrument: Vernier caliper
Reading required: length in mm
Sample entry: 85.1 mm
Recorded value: 26.6 mm
